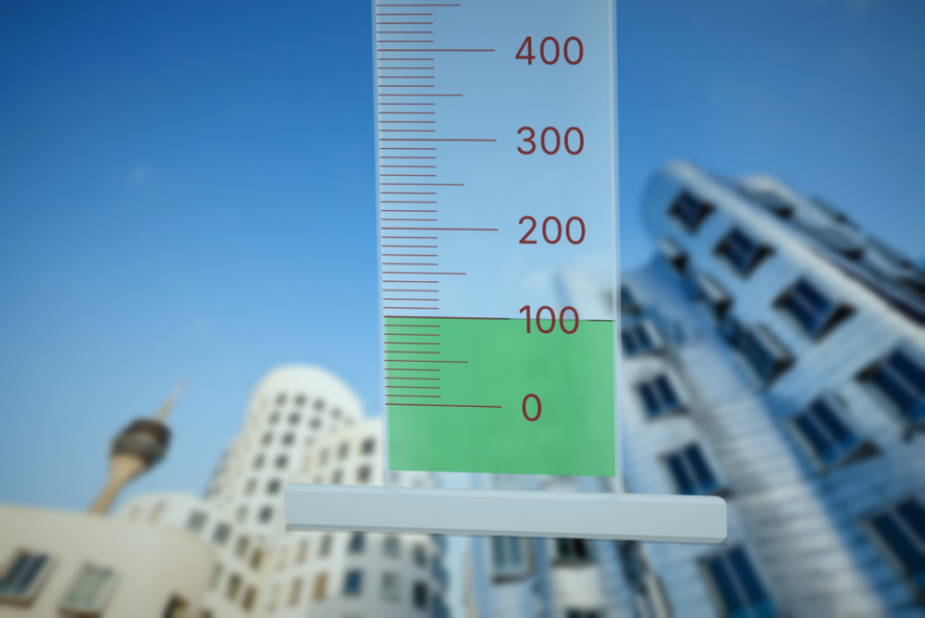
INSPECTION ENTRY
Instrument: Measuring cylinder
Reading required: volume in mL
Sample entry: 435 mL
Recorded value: 100 mL
